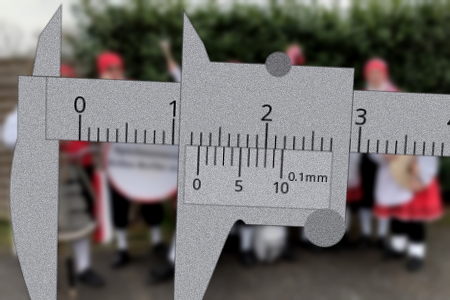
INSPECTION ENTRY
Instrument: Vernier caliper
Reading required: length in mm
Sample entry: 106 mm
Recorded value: 12.8 mm
